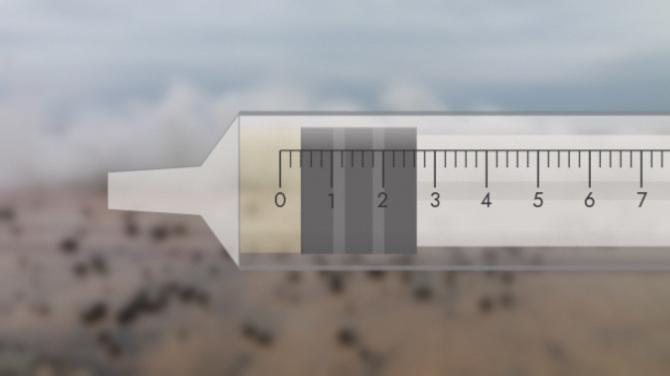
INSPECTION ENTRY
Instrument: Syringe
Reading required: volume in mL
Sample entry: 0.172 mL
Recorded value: 0.4 mL
